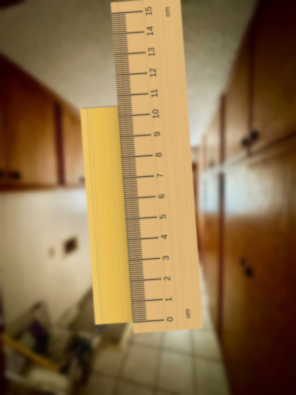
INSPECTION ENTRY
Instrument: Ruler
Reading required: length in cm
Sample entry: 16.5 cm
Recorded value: 10.5 cm
